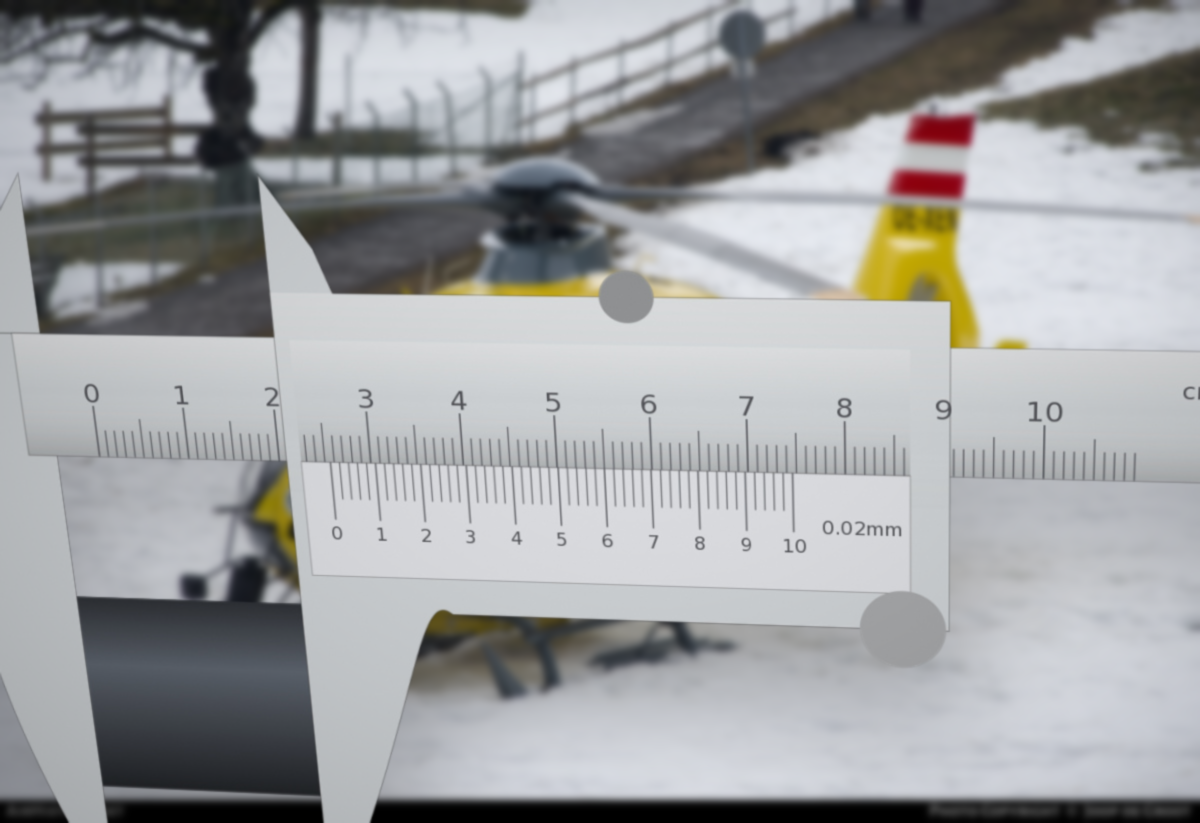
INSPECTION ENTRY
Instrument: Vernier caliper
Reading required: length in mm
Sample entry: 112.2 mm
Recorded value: 25.6 mm
